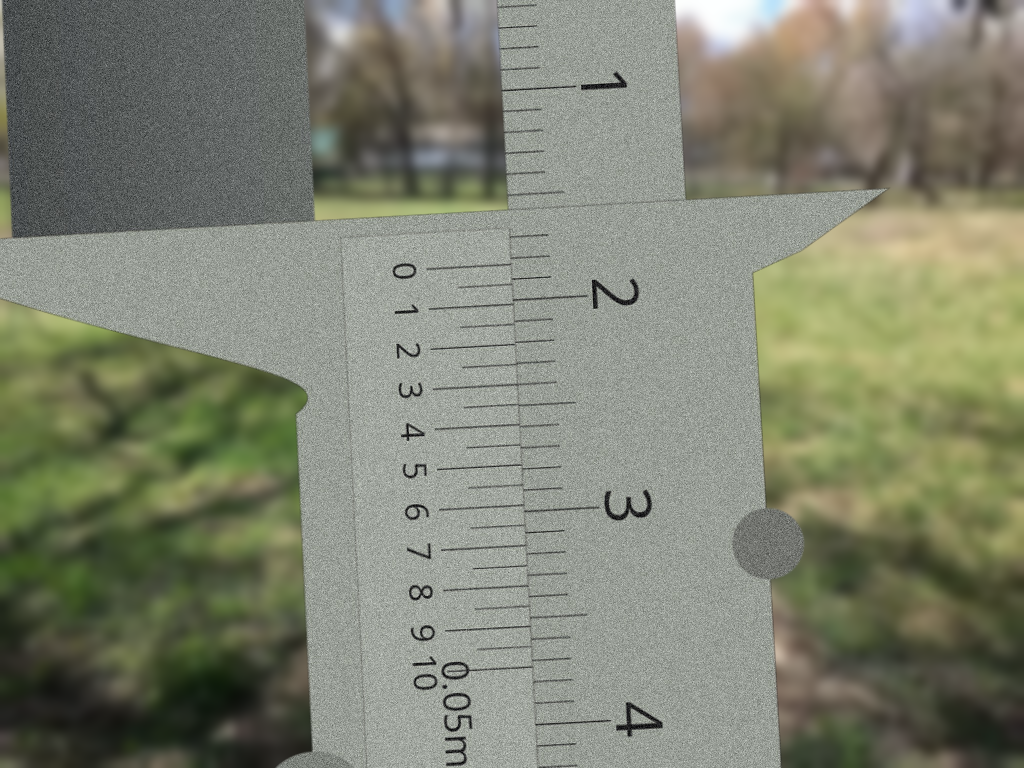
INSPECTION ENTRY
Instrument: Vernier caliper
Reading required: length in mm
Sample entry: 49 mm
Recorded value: 18.3 mm
